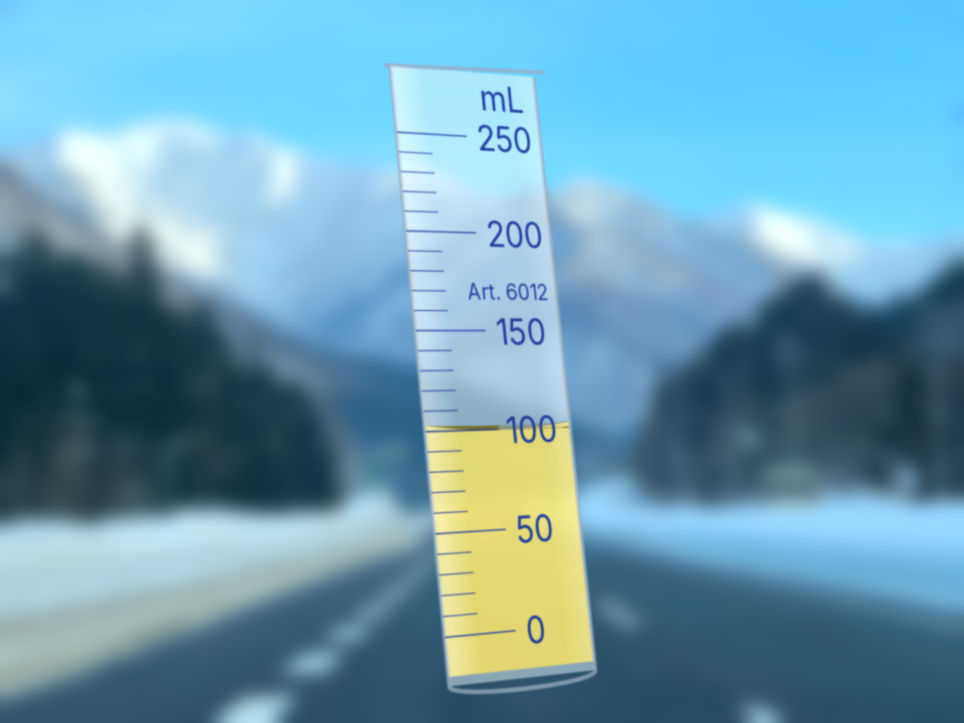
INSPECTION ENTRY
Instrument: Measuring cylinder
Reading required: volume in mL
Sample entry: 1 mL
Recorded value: 100 mL
